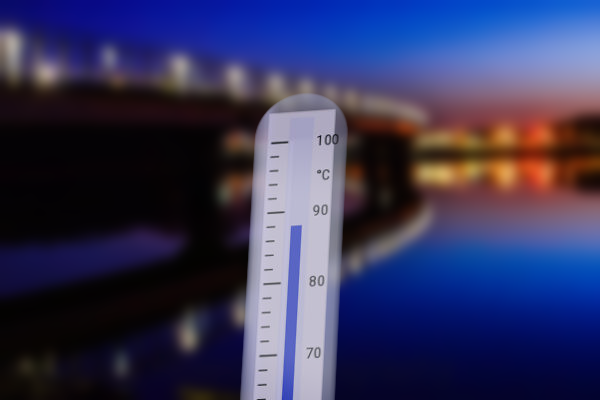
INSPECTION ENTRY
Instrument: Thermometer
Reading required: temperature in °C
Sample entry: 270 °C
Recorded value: 88 °C
